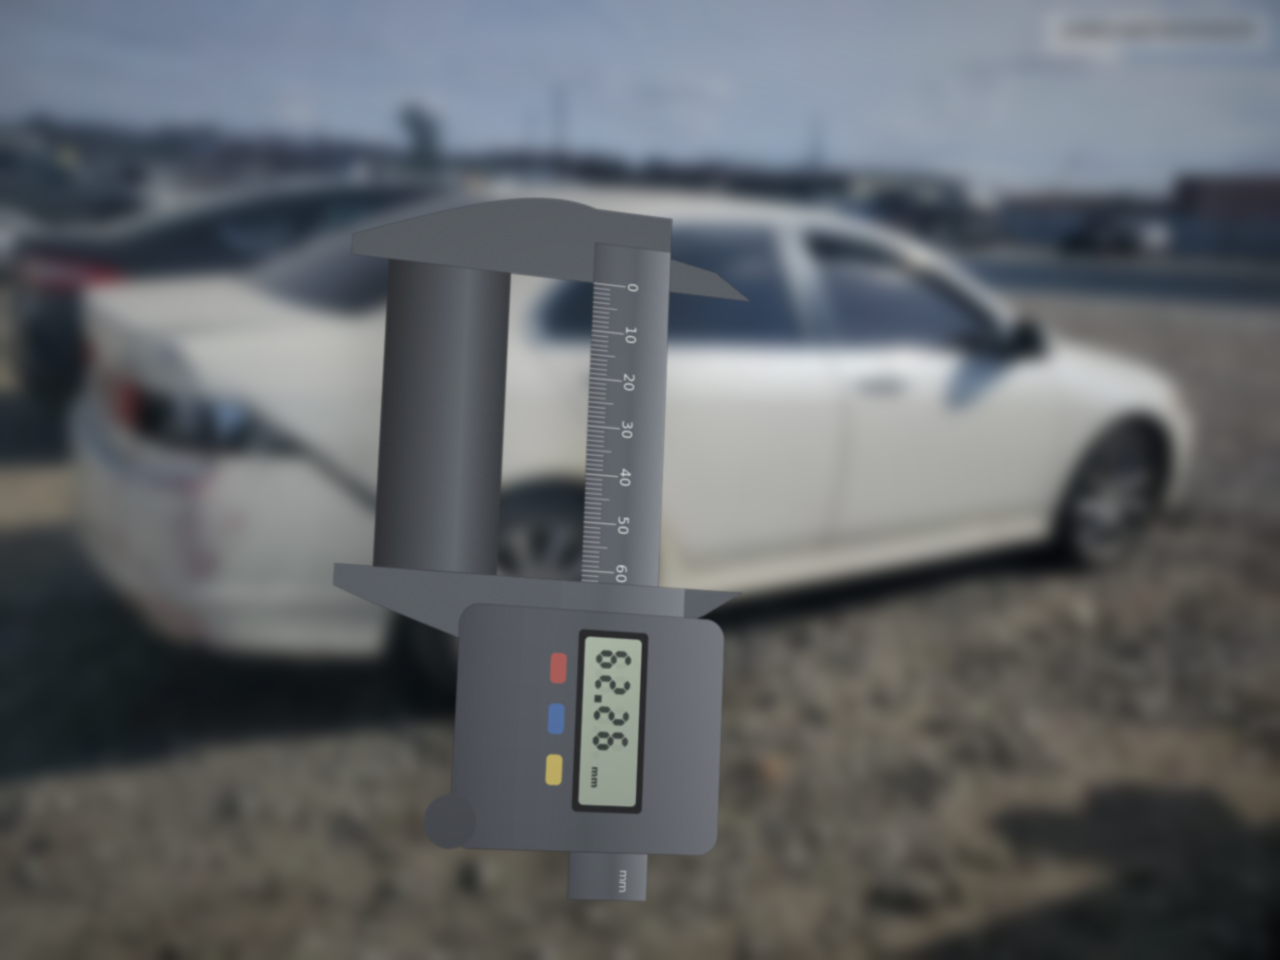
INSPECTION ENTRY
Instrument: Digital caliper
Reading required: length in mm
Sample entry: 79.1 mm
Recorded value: 62.26 mm
